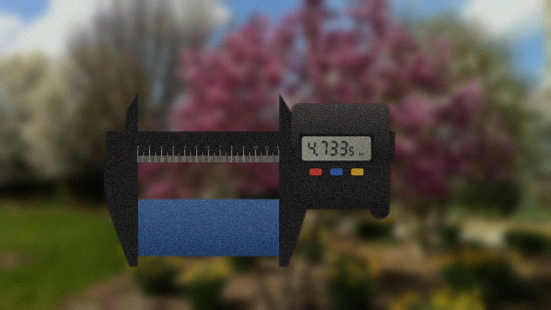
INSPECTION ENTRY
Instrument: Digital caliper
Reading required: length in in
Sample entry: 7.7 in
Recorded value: 4.7335 in
